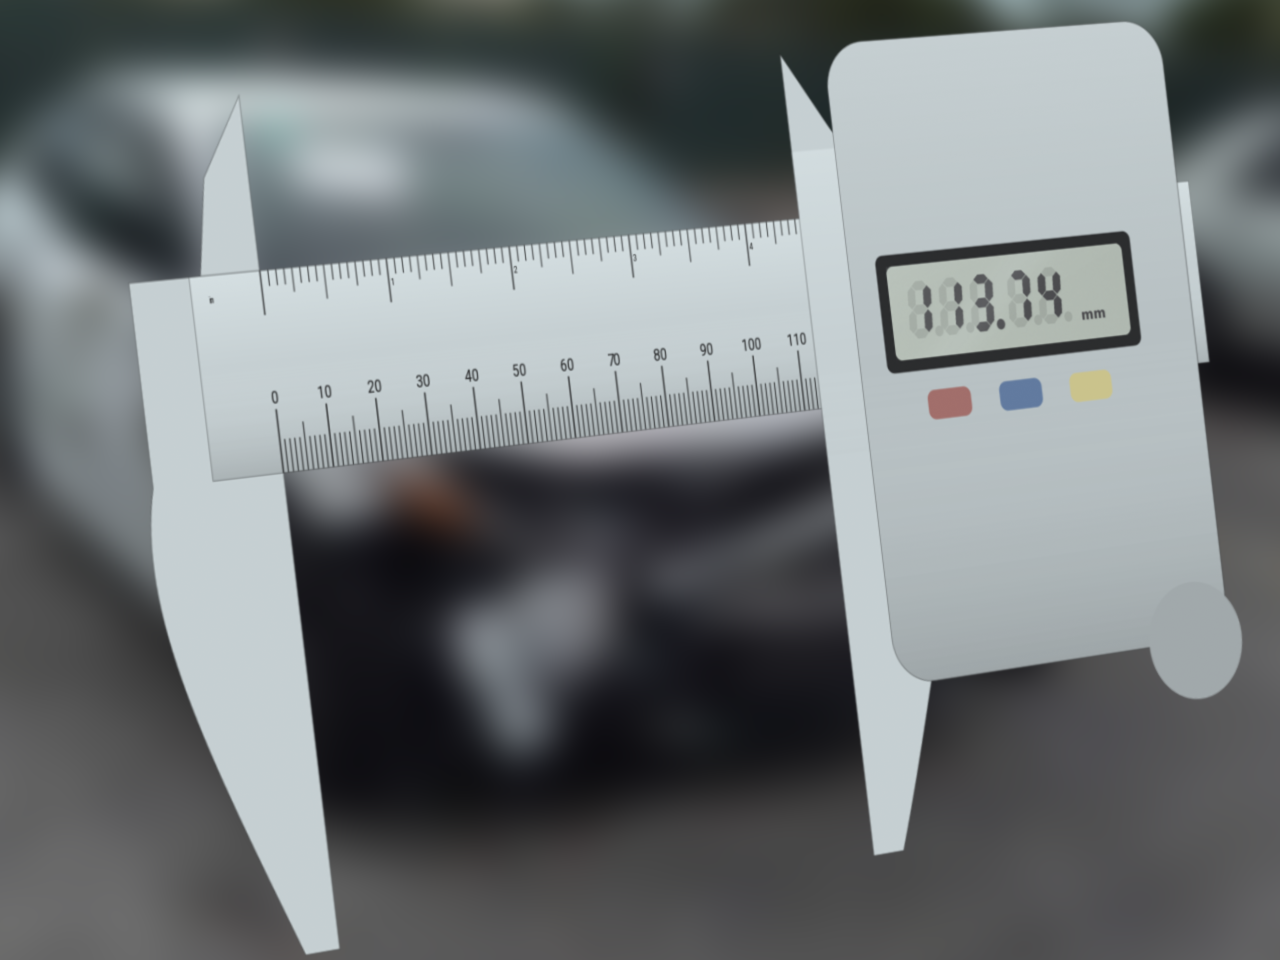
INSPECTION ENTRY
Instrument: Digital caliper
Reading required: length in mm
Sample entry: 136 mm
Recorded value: 113.74 mm
